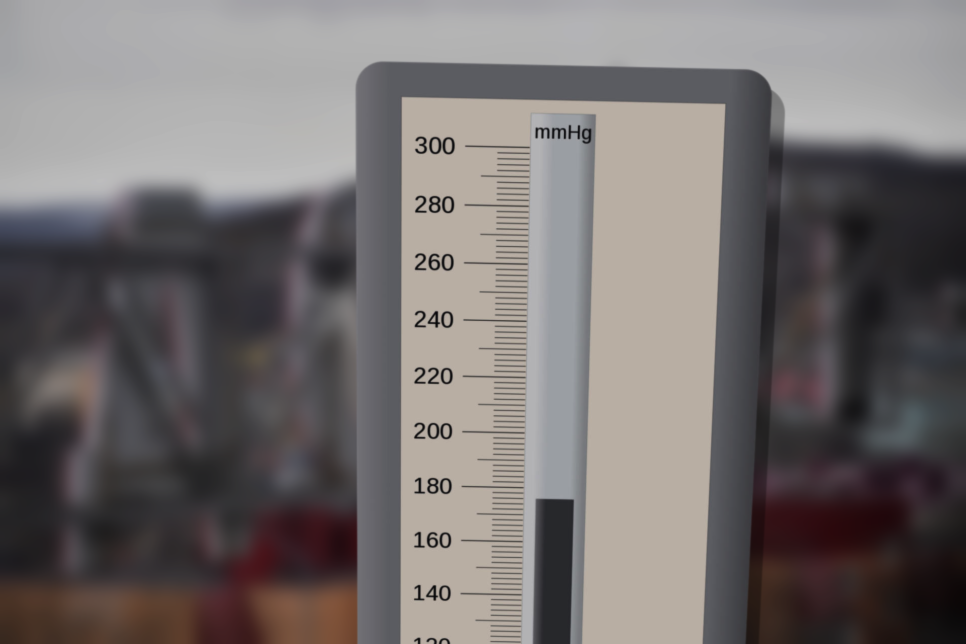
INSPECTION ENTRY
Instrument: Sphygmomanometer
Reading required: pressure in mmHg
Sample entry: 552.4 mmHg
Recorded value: 176 mmHg
